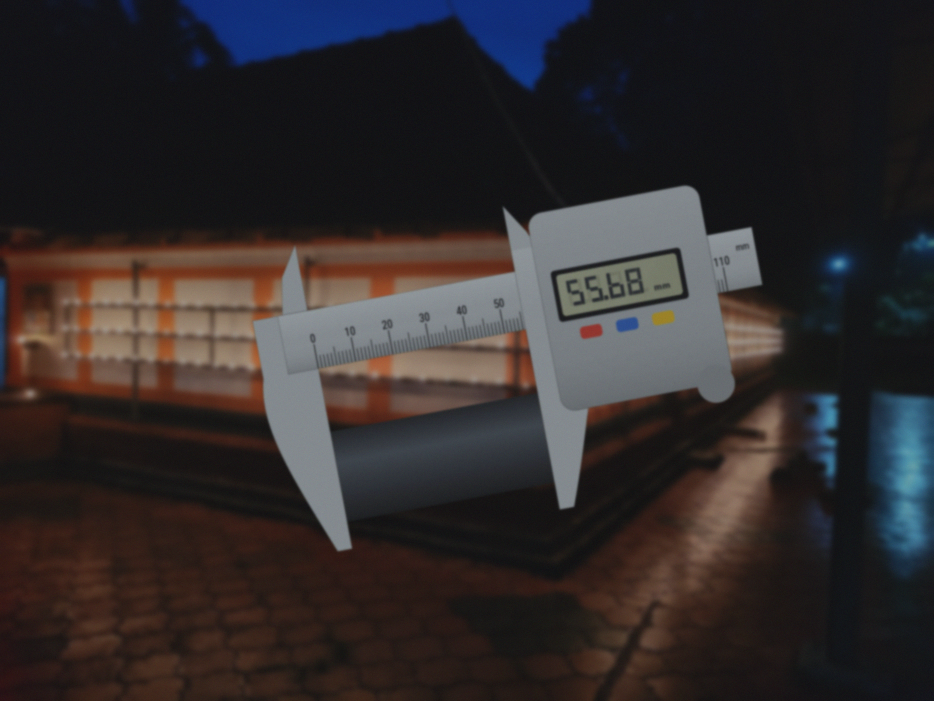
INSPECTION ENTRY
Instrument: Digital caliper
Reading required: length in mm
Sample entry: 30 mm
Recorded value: 55.68 mm
